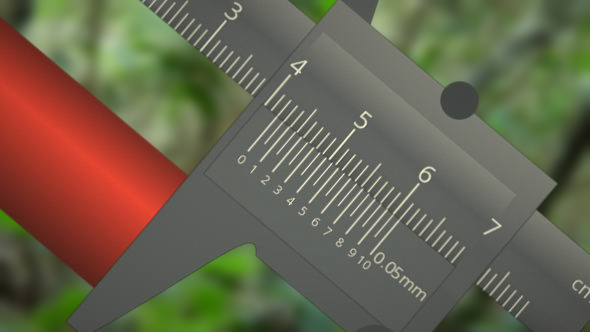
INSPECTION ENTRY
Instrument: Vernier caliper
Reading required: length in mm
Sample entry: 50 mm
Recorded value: 42.0 mm
